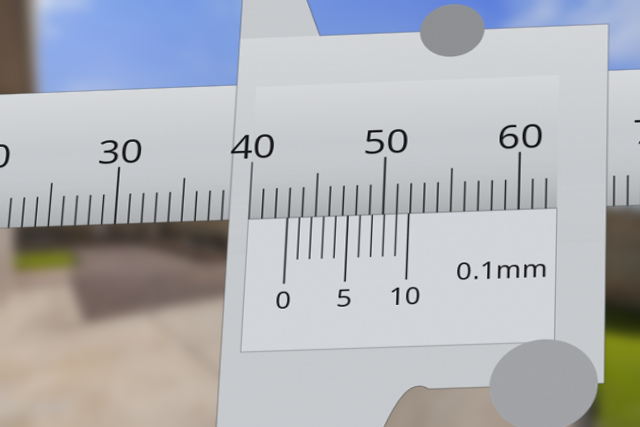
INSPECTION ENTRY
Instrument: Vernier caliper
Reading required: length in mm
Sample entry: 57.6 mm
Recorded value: 42.9 mm
